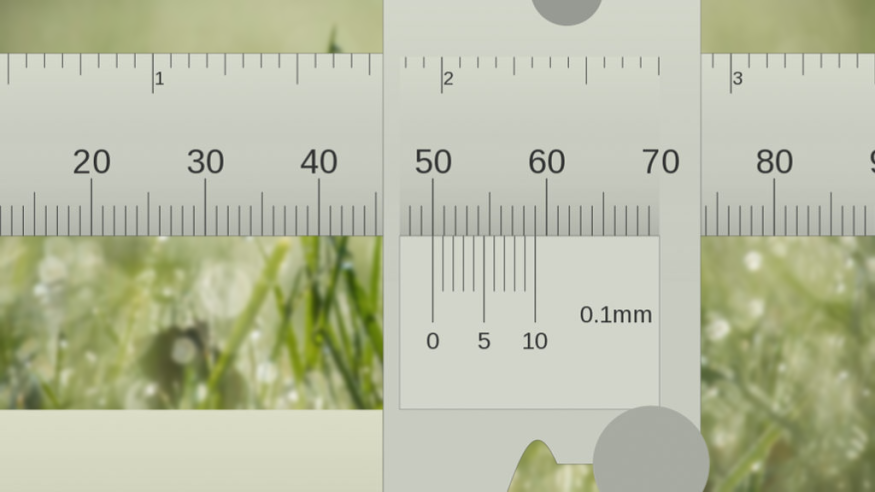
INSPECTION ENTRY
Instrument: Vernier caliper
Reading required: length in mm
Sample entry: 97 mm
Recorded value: 50.0 mm
